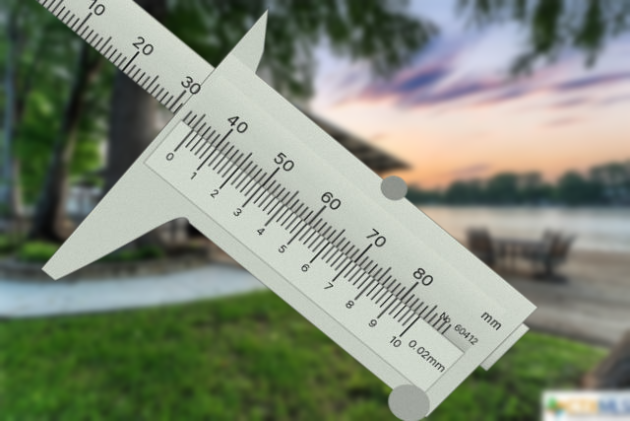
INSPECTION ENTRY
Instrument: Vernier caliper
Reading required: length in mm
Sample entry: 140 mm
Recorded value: 35.2 mm
